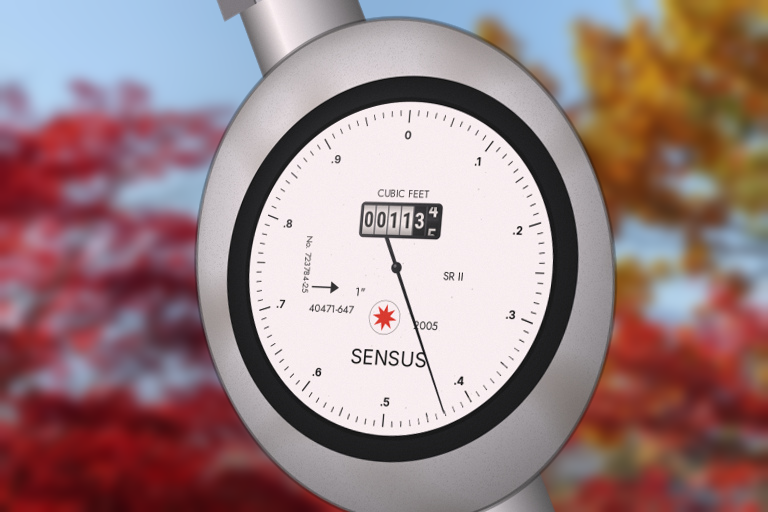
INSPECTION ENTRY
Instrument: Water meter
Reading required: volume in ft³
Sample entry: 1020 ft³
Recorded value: 1134.43 ft³
